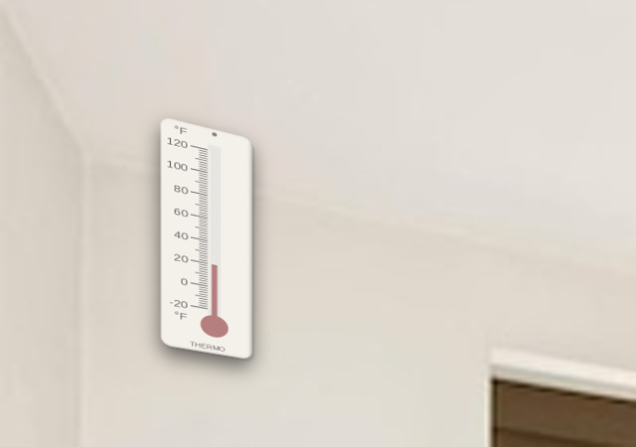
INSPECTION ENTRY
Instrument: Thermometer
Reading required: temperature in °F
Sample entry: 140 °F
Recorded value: 20 °F
